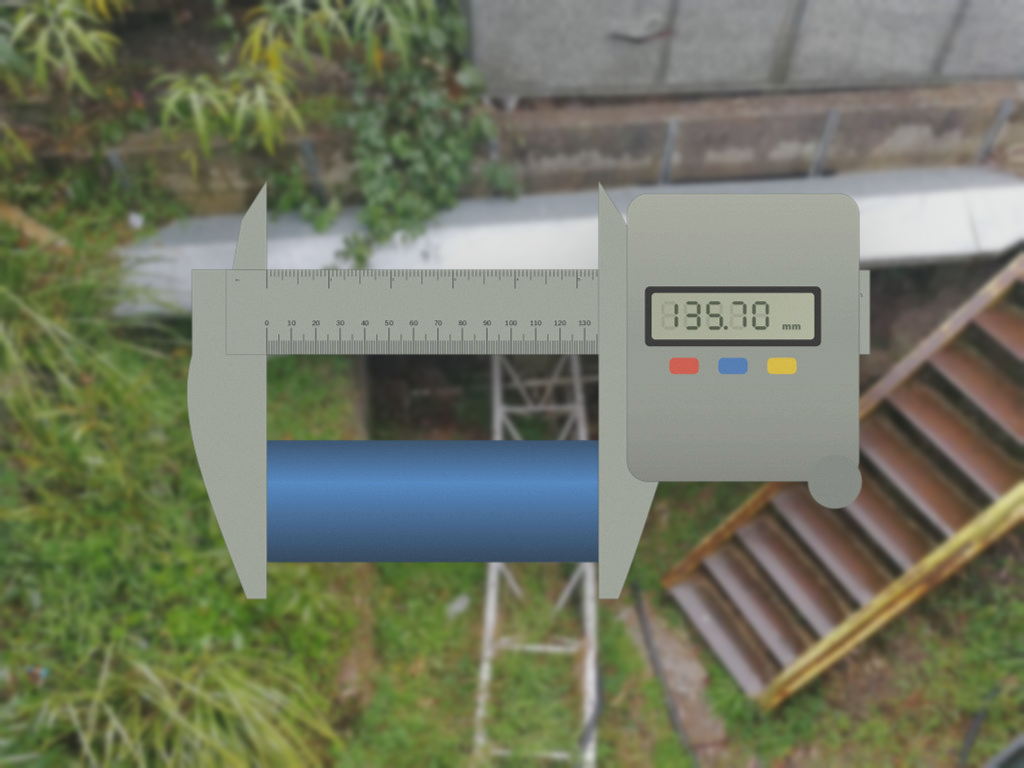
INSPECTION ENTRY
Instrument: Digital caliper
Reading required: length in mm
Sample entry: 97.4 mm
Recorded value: 135.70 mm
